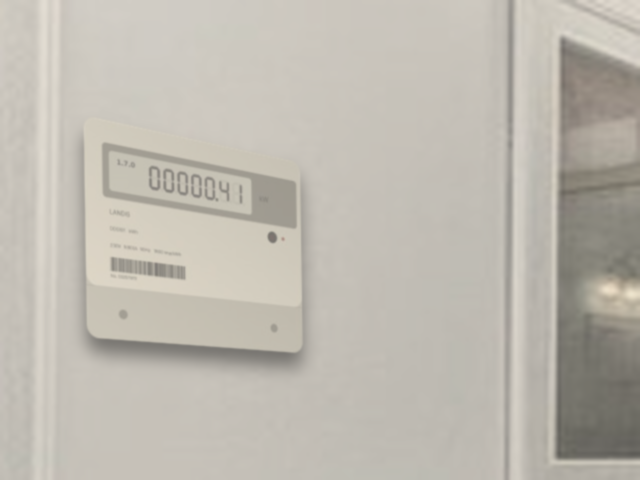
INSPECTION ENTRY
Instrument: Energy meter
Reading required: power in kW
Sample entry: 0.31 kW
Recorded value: 0.41 kW
